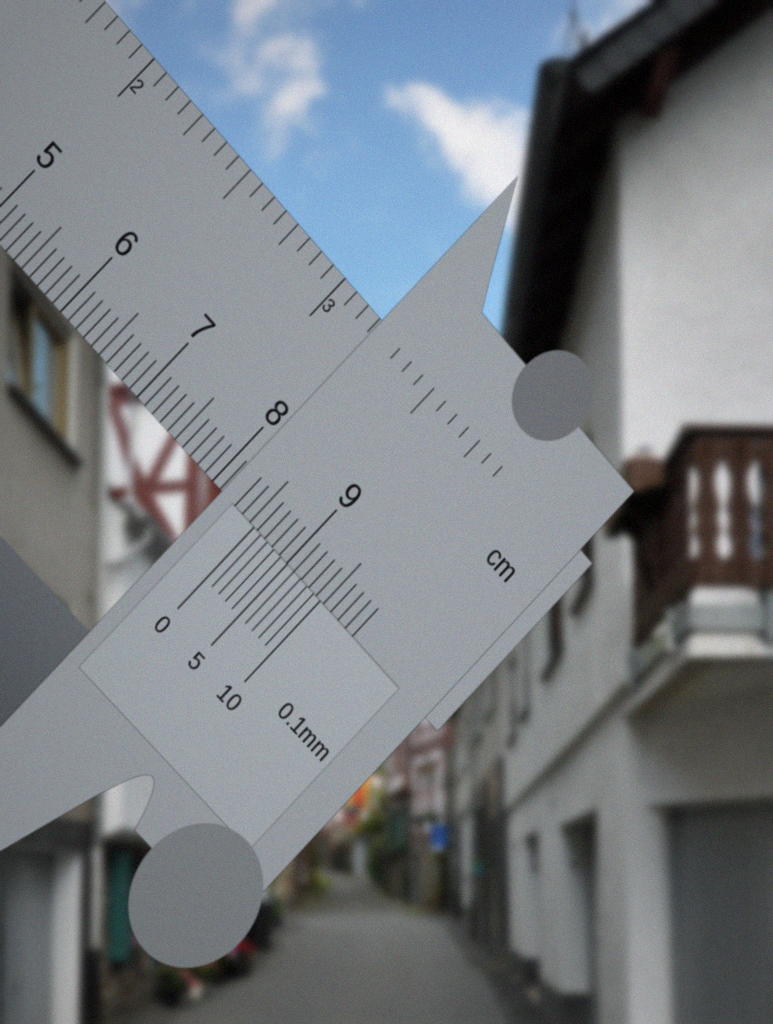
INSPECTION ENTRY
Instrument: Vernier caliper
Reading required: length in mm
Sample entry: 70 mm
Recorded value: 85.6 mm
